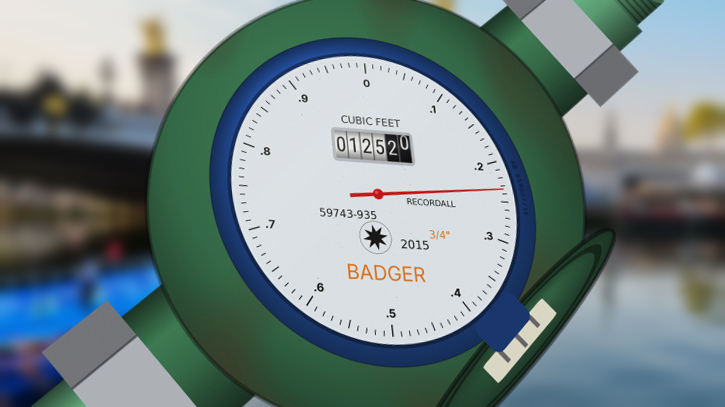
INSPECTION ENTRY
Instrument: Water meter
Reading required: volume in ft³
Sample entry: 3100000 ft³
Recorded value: 12520.23 ft³
